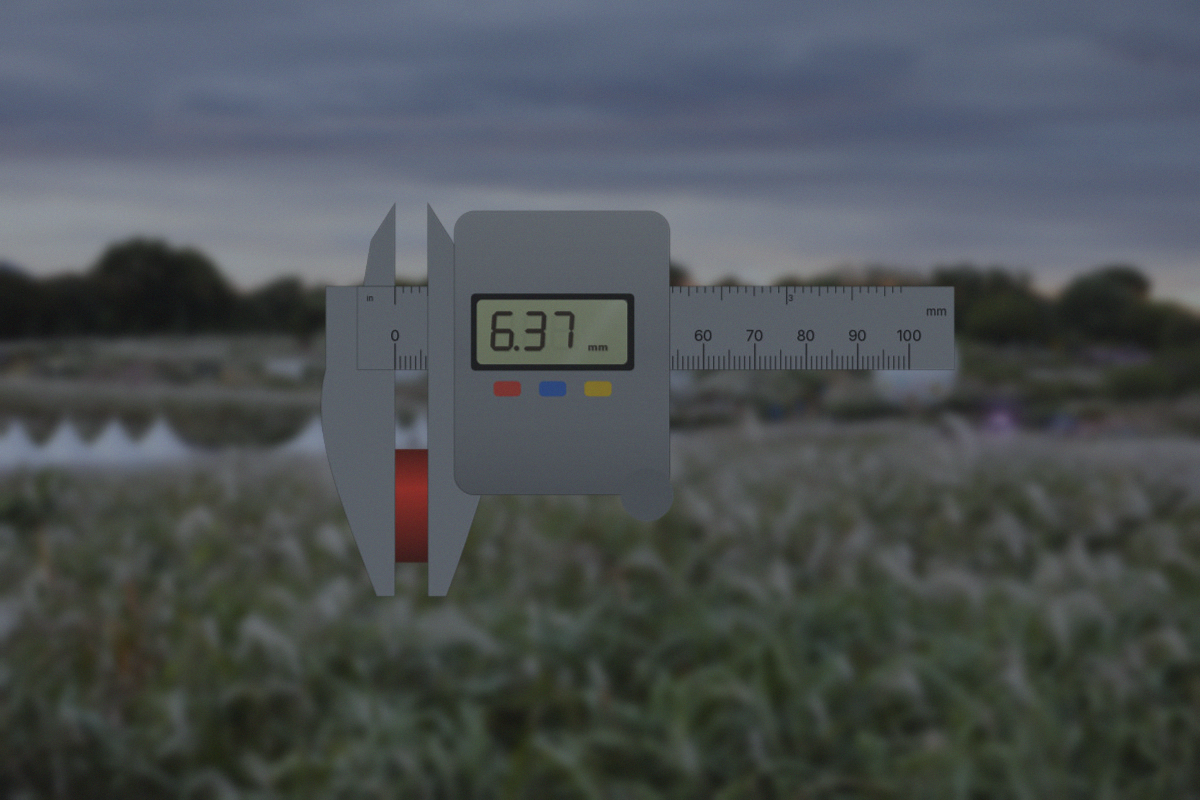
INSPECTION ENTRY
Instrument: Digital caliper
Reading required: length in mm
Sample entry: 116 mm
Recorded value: 6.37 mm
